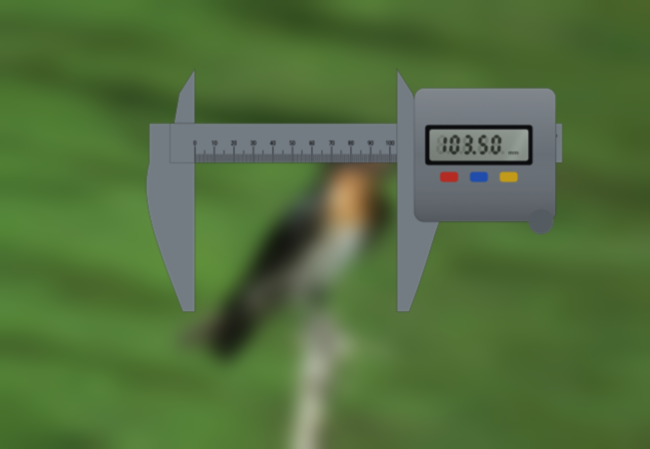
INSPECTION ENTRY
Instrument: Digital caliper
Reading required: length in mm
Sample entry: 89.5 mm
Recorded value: 103.50 mm
